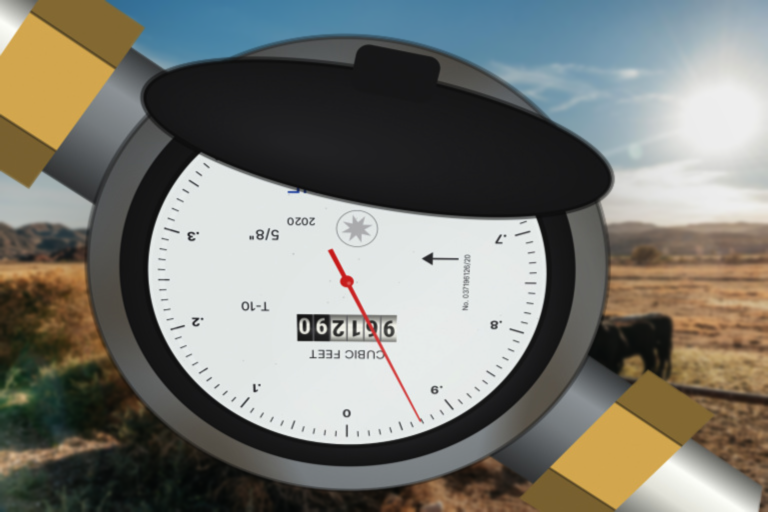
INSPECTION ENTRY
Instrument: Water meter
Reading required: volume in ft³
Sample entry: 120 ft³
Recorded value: 961289.93 ft³
